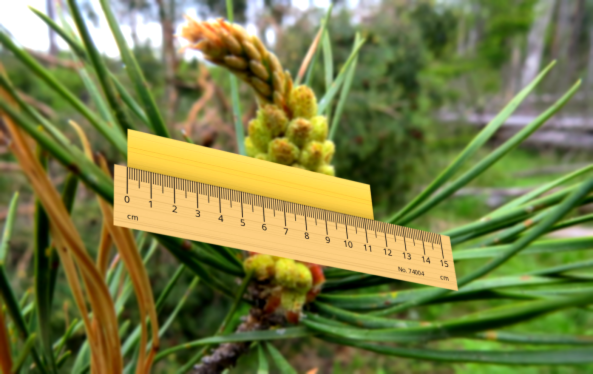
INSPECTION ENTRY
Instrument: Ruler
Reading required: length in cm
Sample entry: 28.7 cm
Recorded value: 11.5 cm
